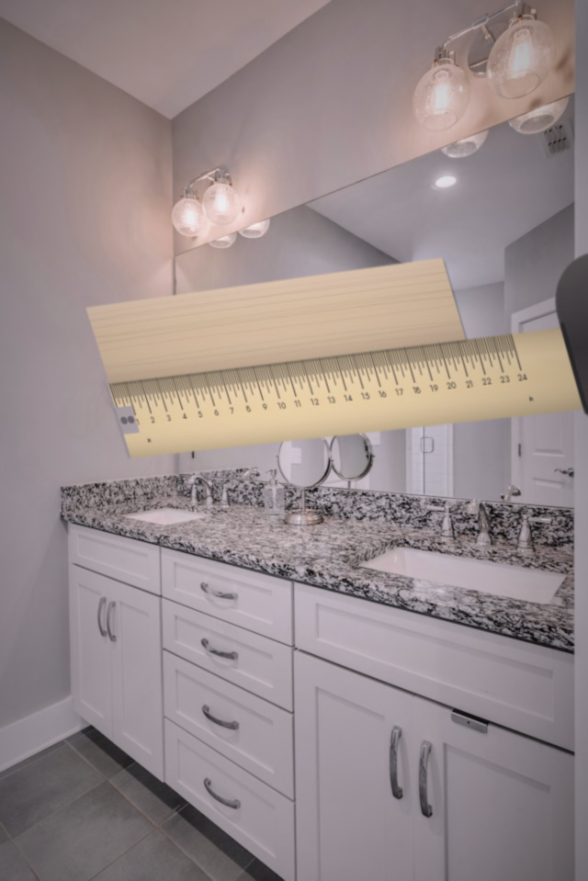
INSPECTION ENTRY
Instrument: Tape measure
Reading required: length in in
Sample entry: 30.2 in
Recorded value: 21.5 in
